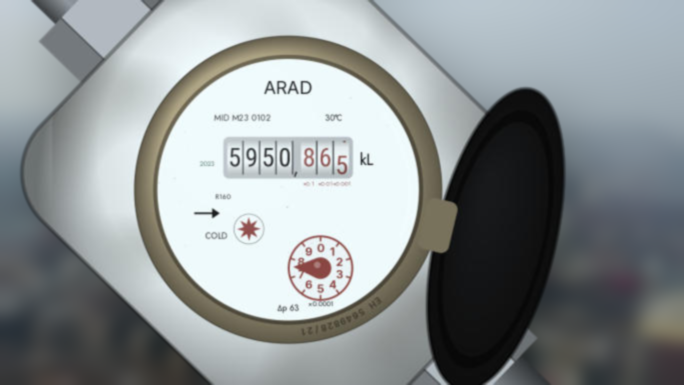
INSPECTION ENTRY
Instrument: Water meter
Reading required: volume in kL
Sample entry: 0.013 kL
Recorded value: 5950.8647 kL
